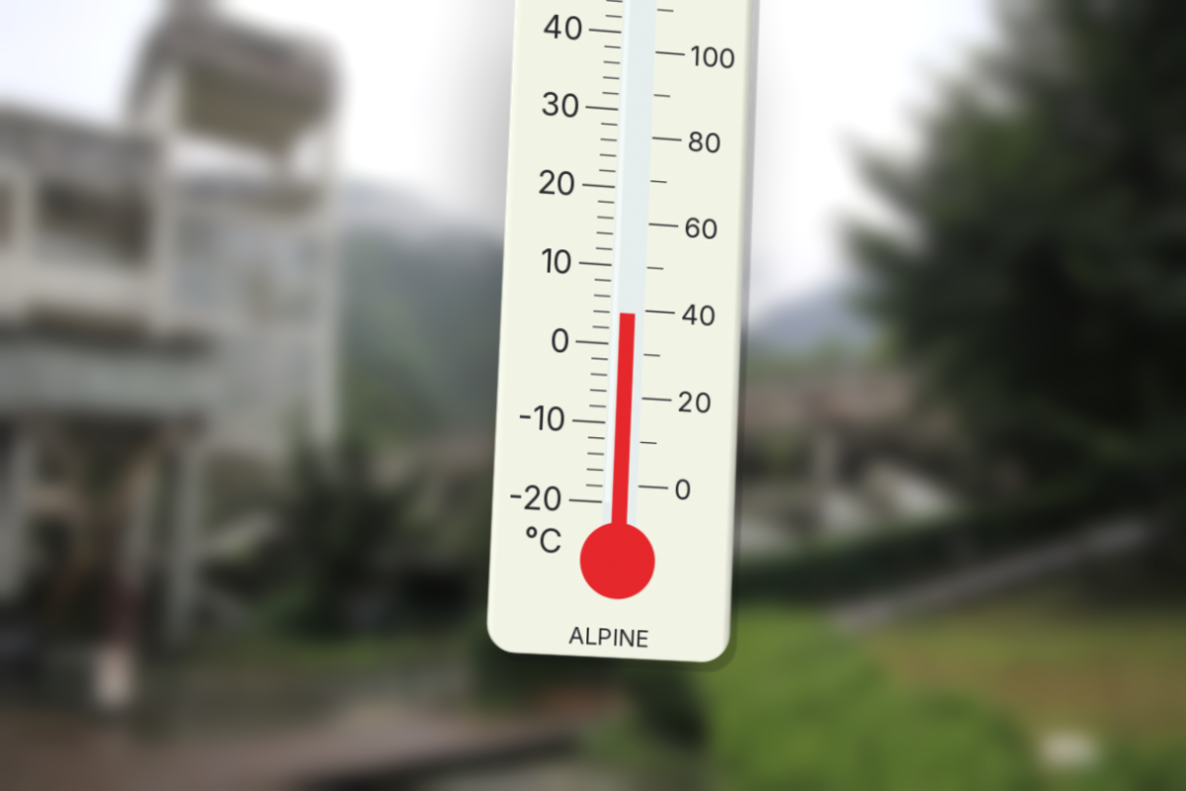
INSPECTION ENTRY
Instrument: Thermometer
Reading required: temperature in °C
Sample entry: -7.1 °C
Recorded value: 4 °C
